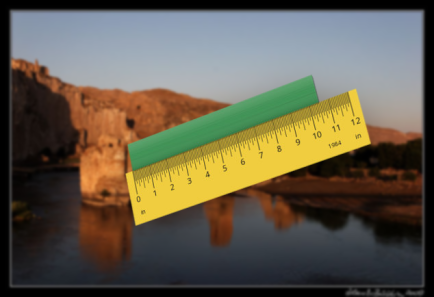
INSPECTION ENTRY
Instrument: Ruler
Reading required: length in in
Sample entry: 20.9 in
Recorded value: 10.5 in
